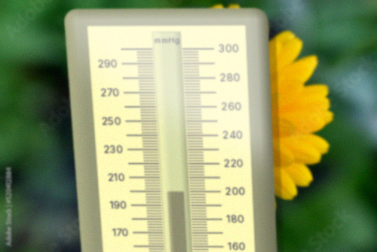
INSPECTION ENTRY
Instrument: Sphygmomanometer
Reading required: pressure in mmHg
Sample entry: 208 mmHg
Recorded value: 200 mmHg
